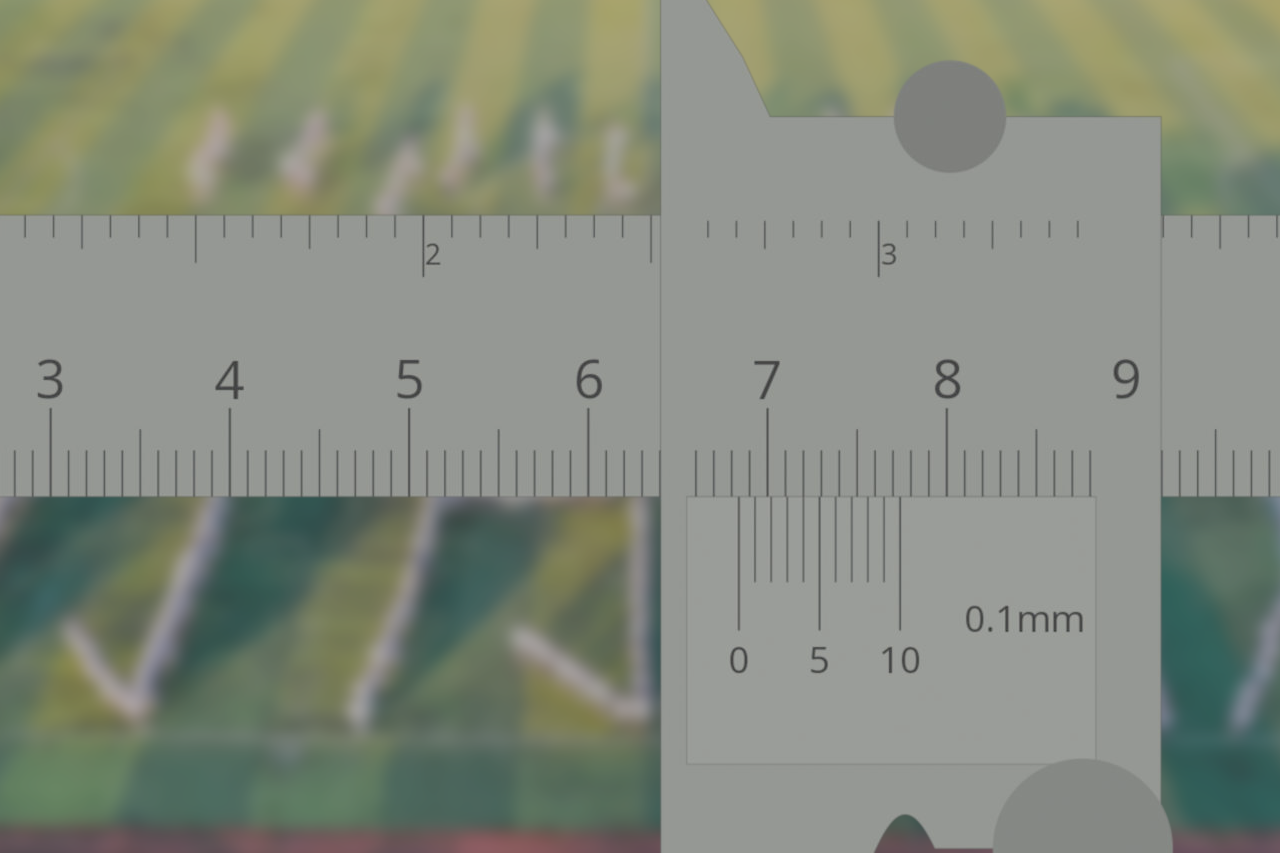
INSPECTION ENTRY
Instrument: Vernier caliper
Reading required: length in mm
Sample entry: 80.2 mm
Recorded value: 68.4 mm
